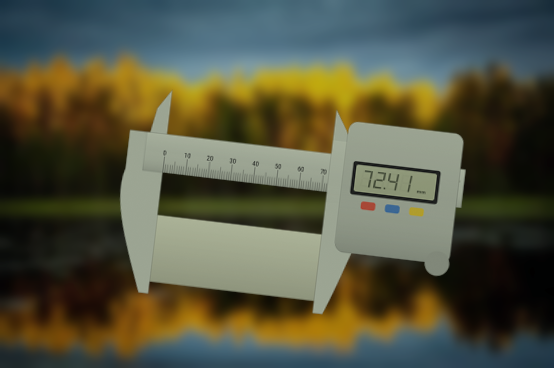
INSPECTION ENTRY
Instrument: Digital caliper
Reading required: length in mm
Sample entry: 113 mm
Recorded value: 72.41 mm
